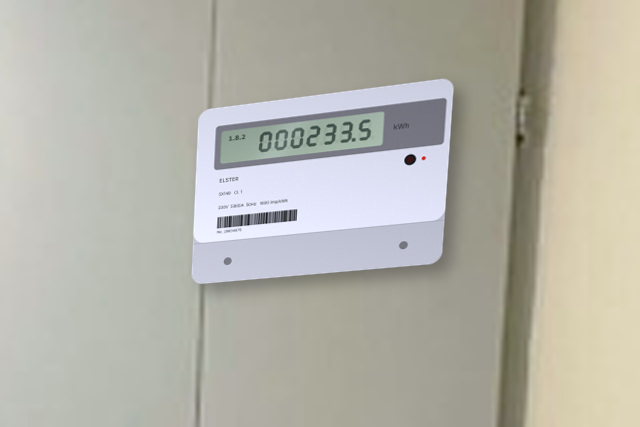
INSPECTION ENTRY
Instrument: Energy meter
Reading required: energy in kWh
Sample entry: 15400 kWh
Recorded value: 233.5 kWh
